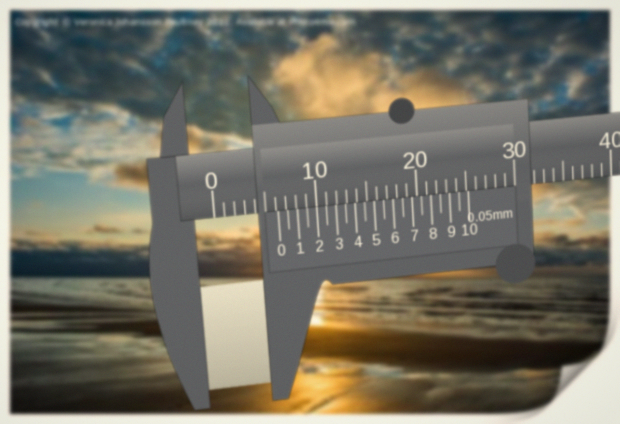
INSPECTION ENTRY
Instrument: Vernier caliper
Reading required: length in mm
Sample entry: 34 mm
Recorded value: 6.2 mm
